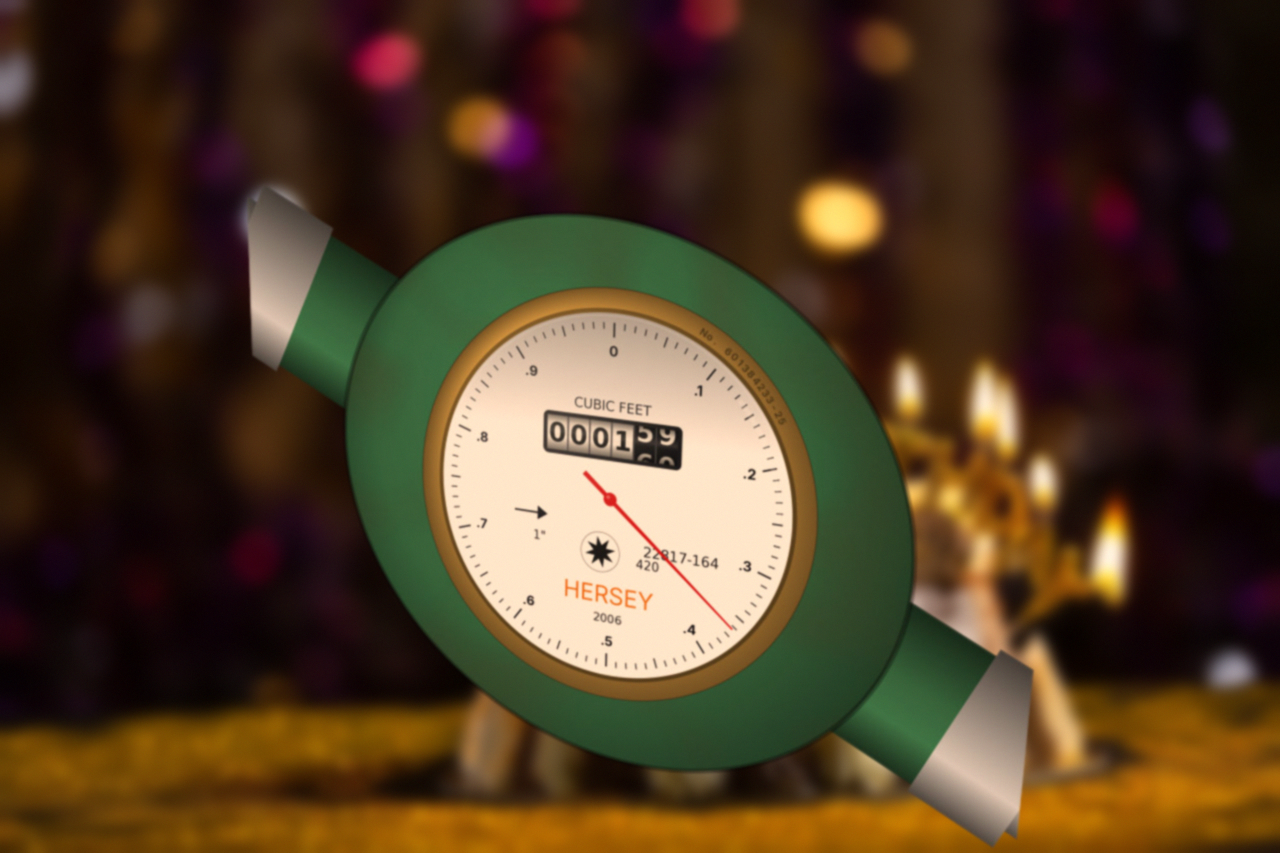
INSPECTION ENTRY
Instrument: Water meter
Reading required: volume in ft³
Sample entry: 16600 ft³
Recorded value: 159.36 ft³
